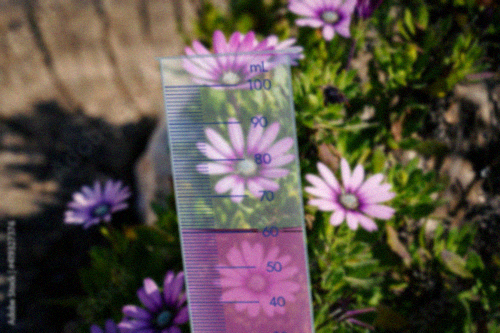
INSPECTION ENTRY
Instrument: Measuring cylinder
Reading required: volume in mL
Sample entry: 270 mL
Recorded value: 60 mL
